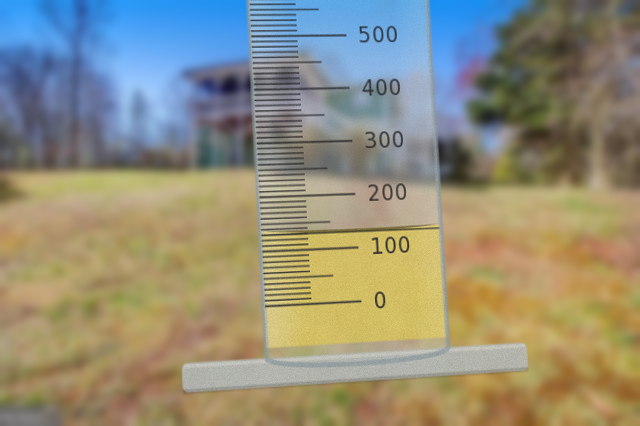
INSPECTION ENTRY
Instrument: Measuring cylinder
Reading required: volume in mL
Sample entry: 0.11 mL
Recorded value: 130 mL
